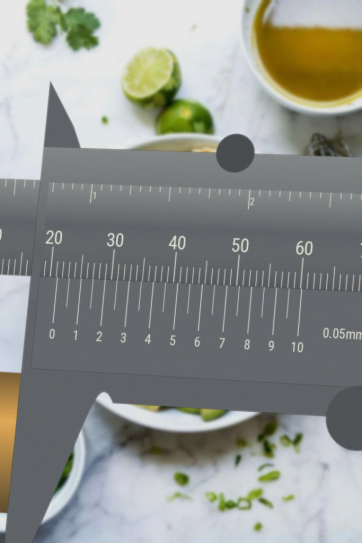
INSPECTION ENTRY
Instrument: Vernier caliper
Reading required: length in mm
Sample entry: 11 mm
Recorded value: 21.2 mm
